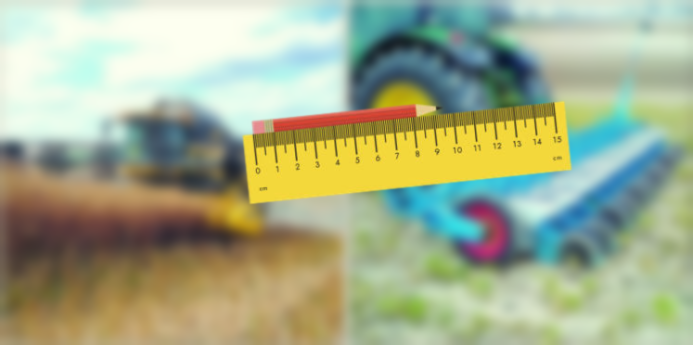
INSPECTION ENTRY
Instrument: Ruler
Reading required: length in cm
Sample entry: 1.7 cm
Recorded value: 9.5 cm
